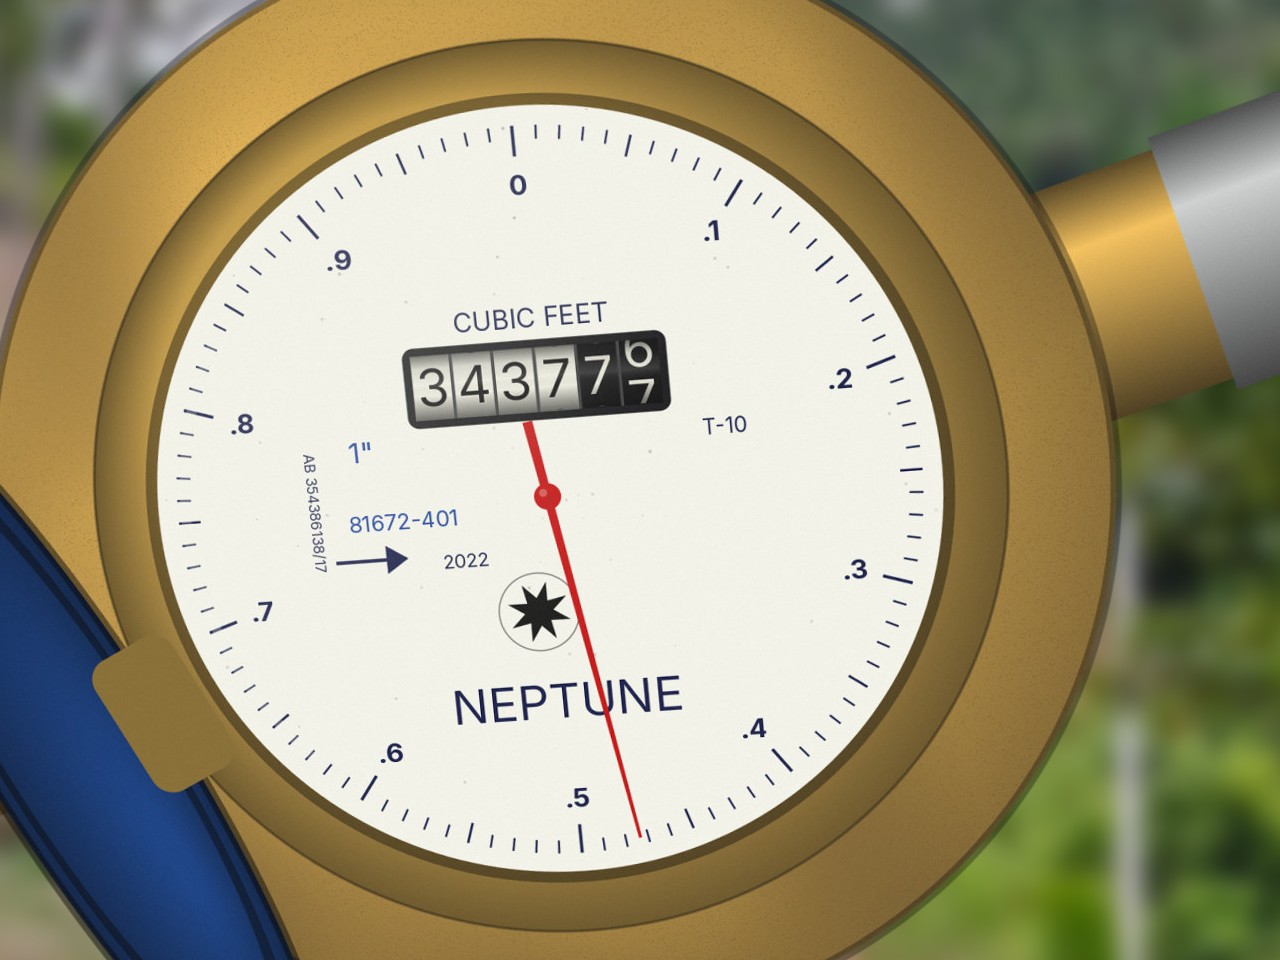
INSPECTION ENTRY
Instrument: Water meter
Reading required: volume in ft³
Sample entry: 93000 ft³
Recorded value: 343776.47 ft³
